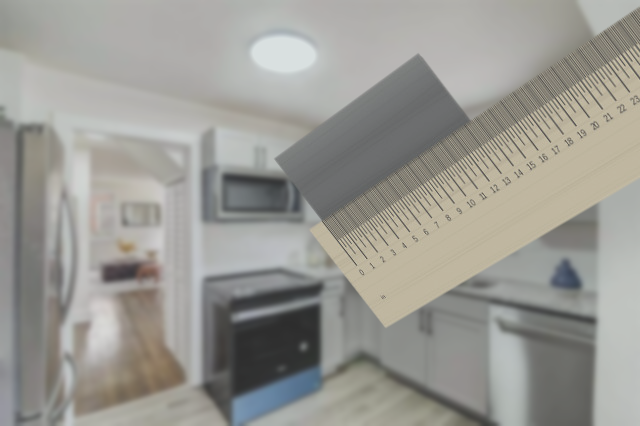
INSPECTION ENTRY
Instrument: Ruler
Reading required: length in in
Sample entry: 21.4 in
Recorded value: 13.5 in
